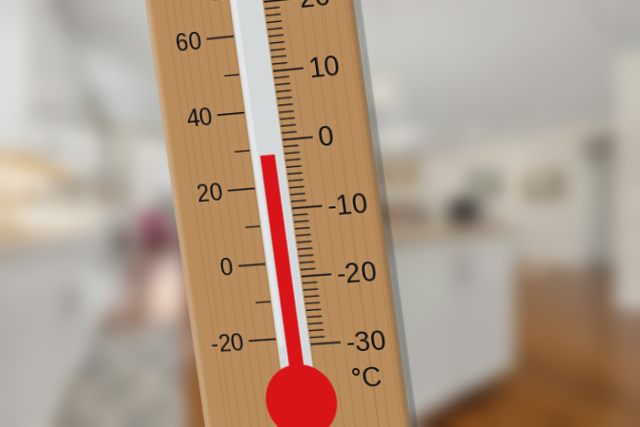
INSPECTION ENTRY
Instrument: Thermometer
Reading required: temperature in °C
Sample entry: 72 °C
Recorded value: -2 °C
